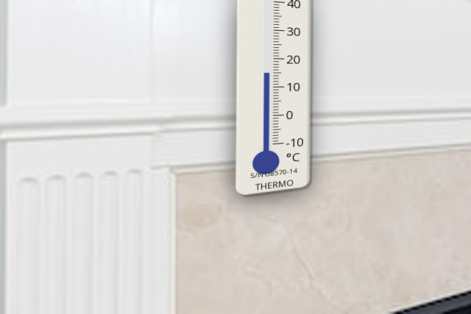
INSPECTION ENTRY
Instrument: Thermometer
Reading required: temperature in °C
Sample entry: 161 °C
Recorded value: 15 °C
